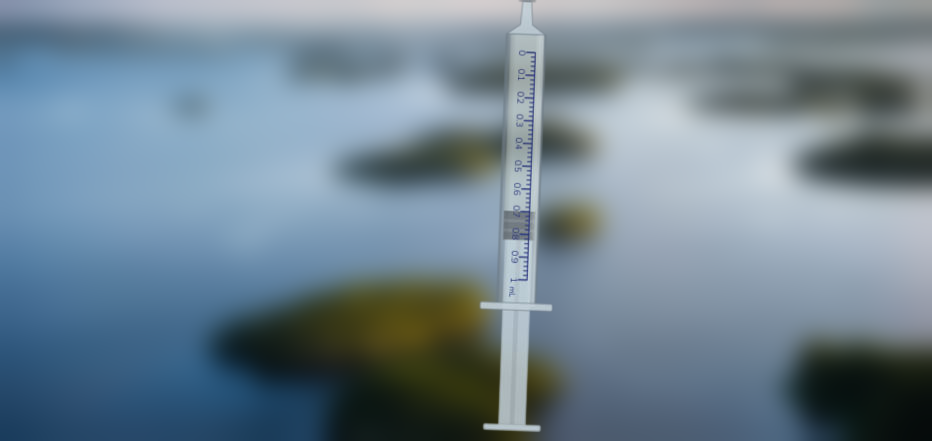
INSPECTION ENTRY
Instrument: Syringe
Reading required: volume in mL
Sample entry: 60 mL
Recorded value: 0.7 mL
